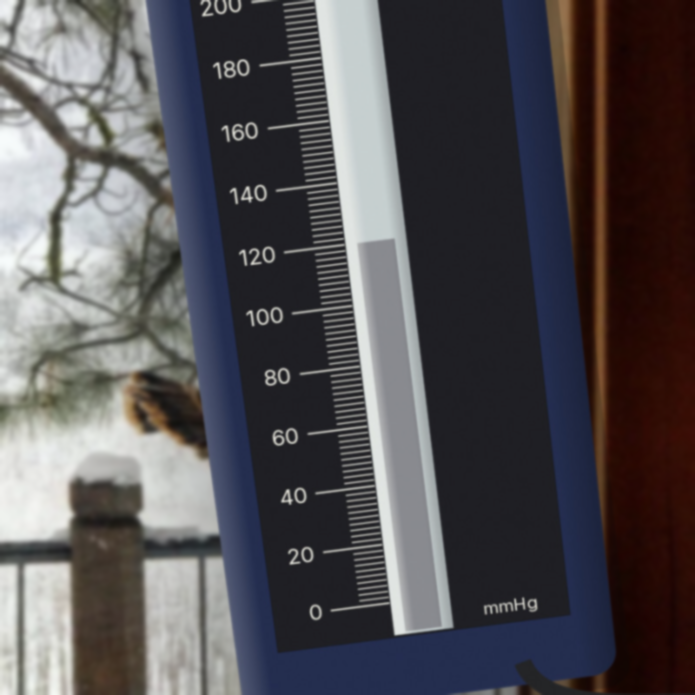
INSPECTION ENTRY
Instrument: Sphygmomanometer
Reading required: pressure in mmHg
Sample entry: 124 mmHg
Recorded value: 120 mmHg
